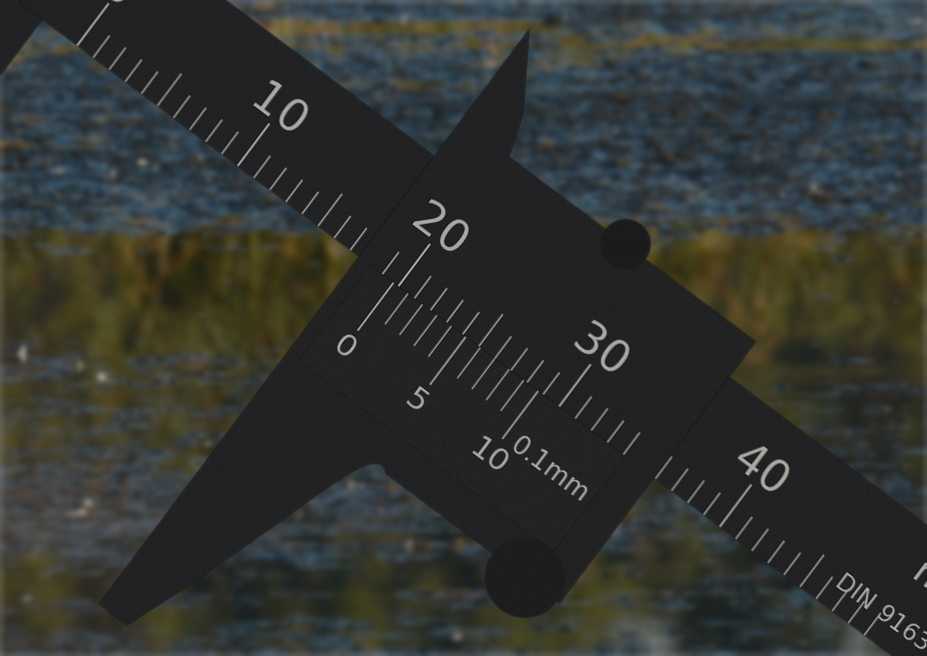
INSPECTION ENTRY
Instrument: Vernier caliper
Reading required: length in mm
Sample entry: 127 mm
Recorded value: 19.7 mm
